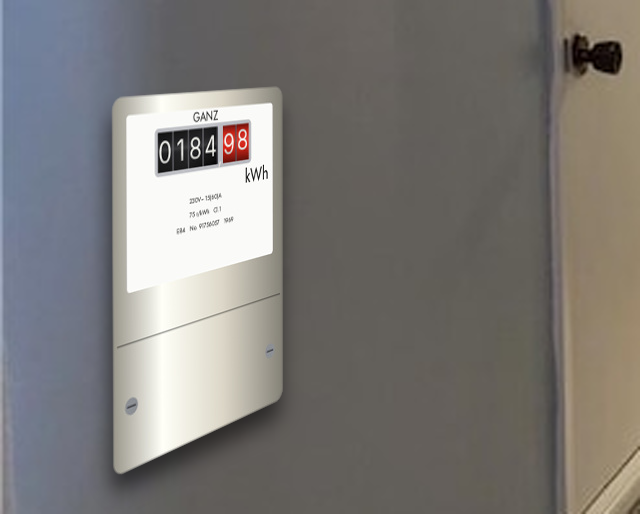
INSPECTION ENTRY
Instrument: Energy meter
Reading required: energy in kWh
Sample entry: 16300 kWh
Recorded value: 184.98 kWh
